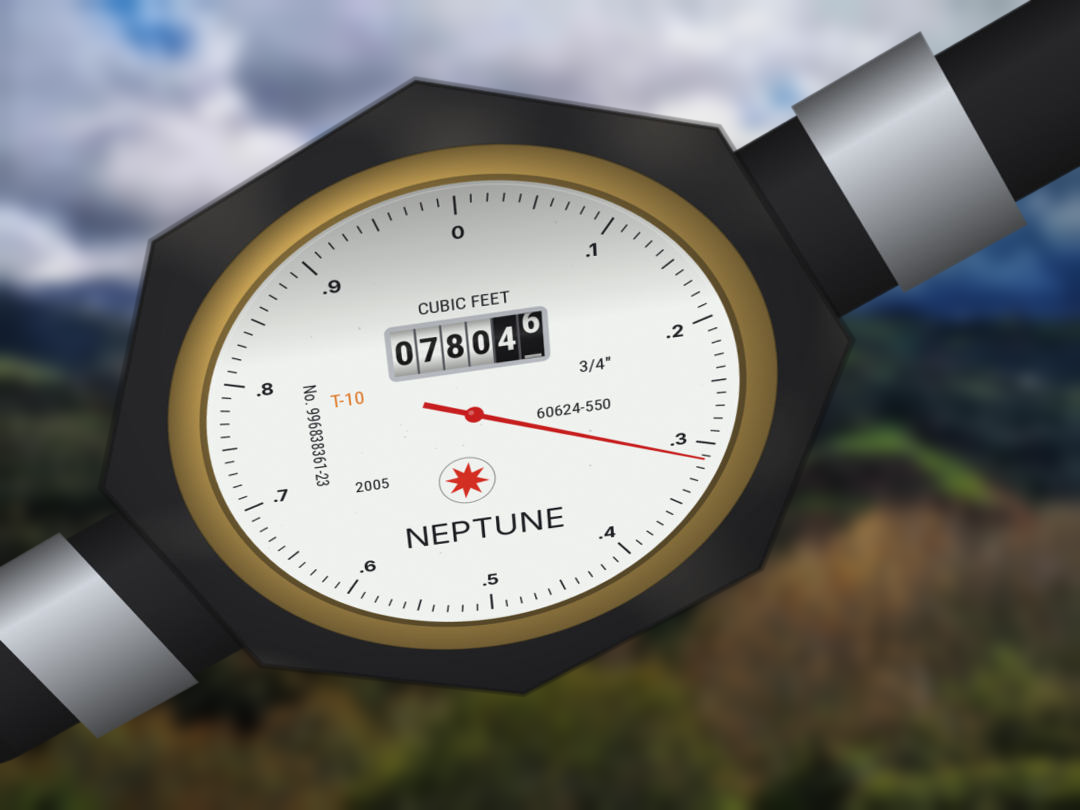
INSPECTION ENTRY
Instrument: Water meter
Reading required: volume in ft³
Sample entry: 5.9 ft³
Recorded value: 78046.31 ft³
